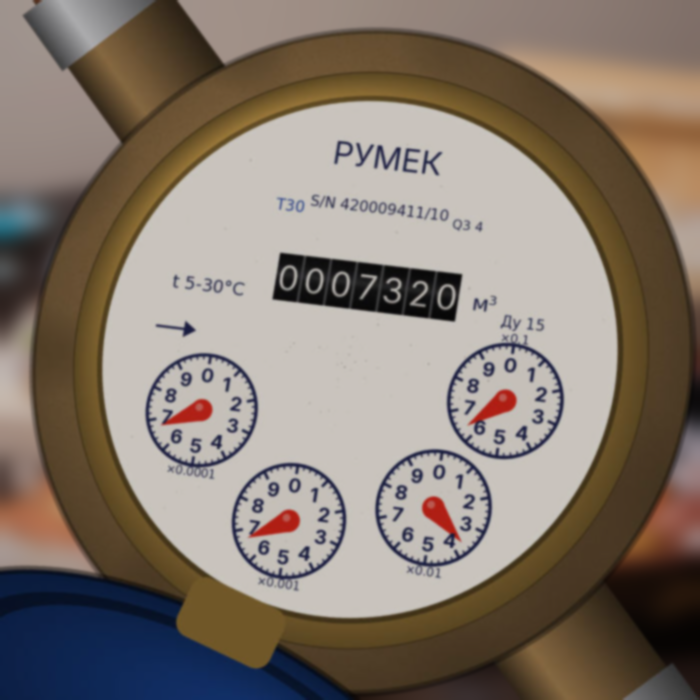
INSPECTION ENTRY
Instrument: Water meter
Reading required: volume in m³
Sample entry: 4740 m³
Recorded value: 7320.6366 m³
